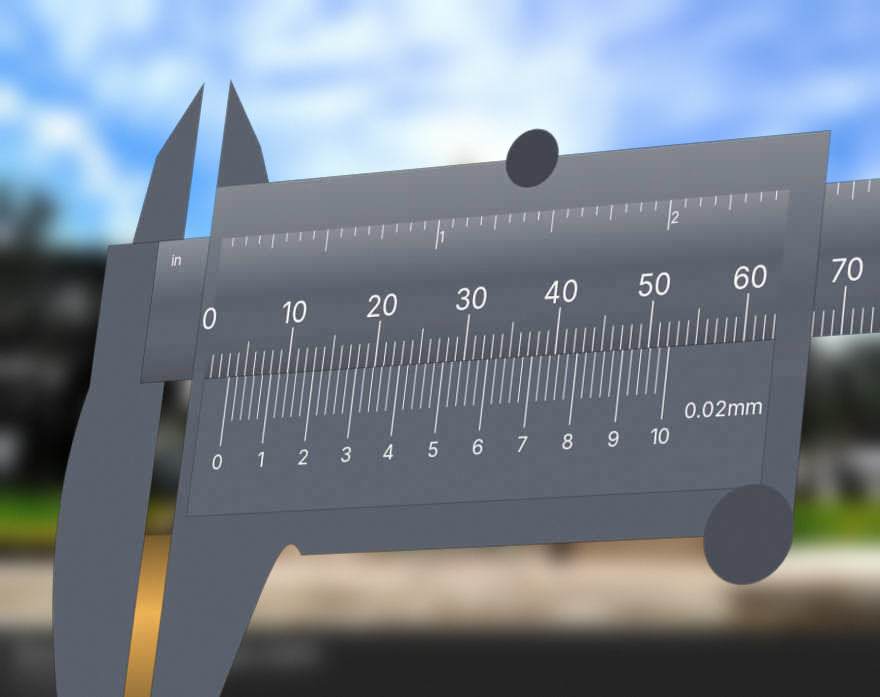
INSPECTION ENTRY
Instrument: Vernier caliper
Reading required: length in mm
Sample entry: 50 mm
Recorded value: 3.2 mm
